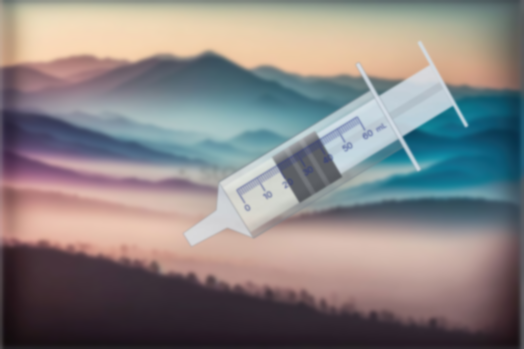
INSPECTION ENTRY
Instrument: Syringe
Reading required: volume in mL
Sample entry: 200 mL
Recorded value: 20 mL
